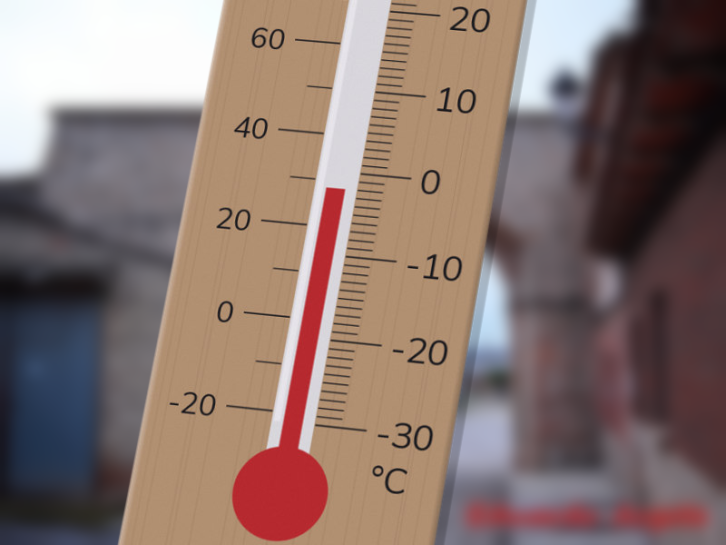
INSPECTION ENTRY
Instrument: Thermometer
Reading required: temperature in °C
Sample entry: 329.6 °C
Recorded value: -2 °C
